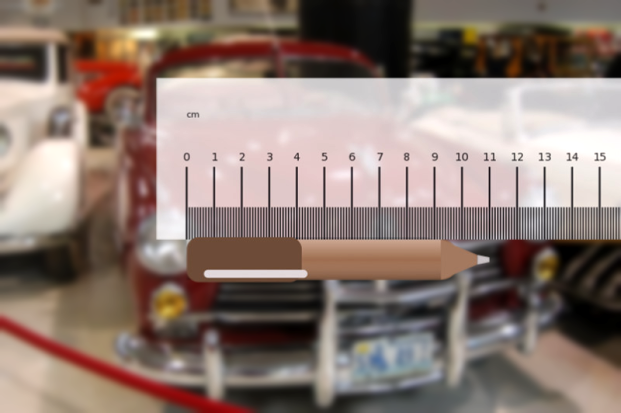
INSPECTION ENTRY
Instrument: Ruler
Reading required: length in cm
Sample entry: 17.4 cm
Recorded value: 11 cm
